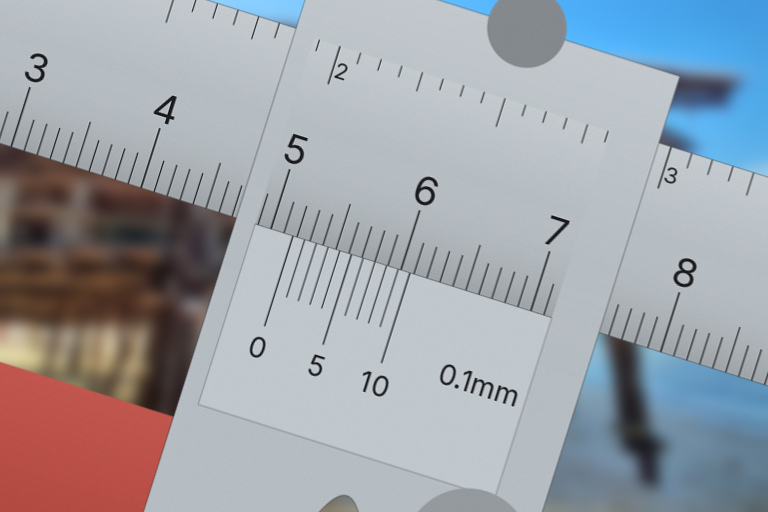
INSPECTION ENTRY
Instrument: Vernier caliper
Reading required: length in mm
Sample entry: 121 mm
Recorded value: 51.7 mm
